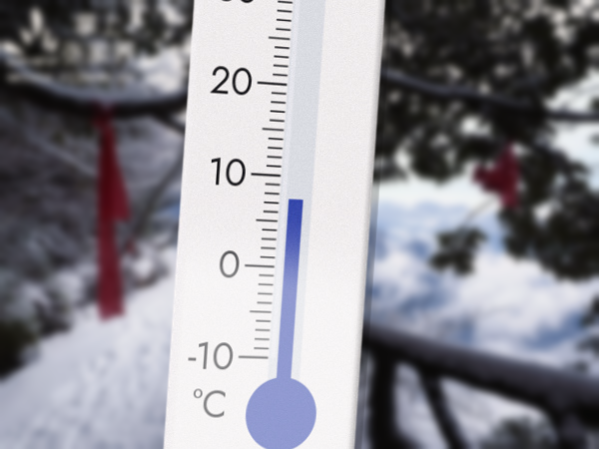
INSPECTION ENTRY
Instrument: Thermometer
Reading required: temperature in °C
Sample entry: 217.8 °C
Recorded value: 7.5 °C
